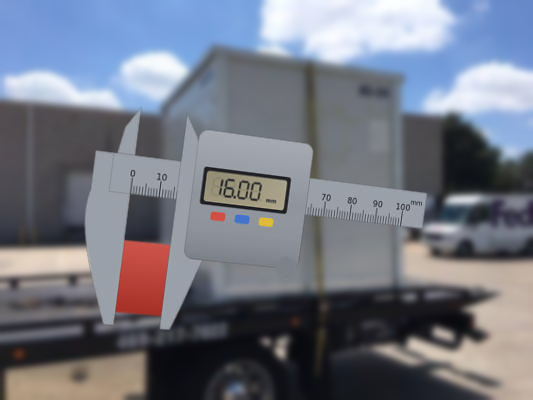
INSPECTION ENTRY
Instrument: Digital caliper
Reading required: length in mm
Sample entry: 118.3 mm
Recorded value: 16.00 mm
